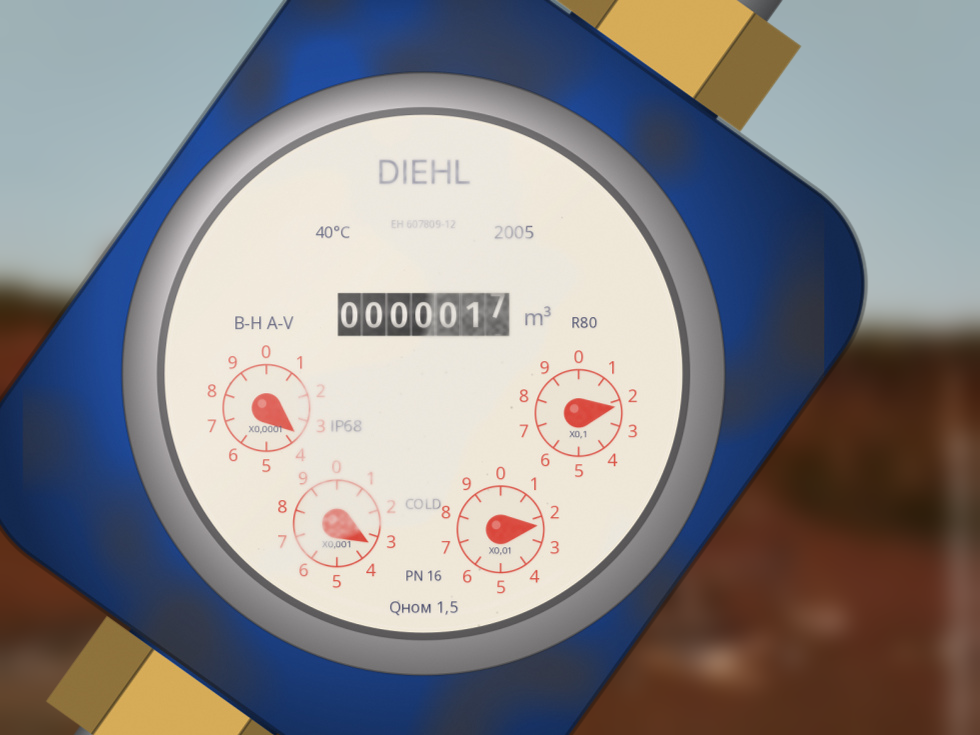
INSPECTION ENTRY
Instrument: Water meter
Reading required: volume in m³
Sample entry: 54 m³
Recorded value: 17.2233 m³
